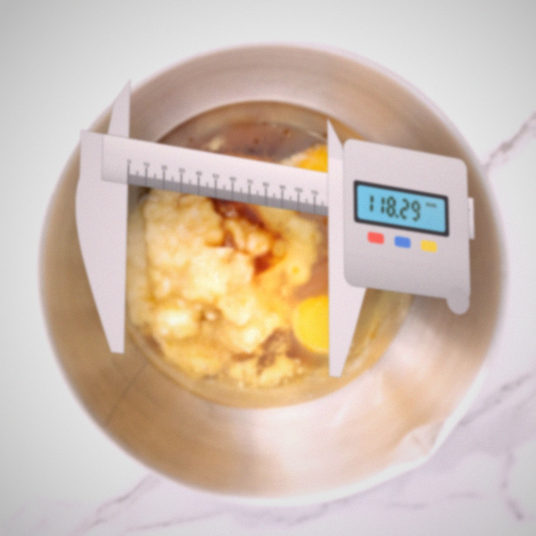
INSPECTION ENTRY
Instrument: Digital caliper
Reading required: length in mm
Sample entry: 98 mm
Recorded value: 118.29 mm
